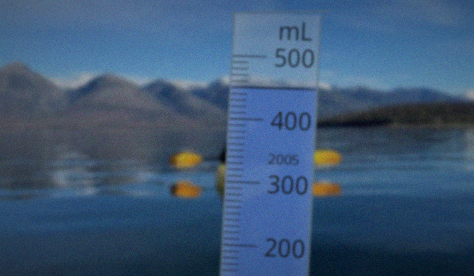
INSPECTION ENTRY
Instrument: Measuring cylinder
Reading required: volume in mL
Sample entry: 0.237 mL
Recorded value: 450 mL
